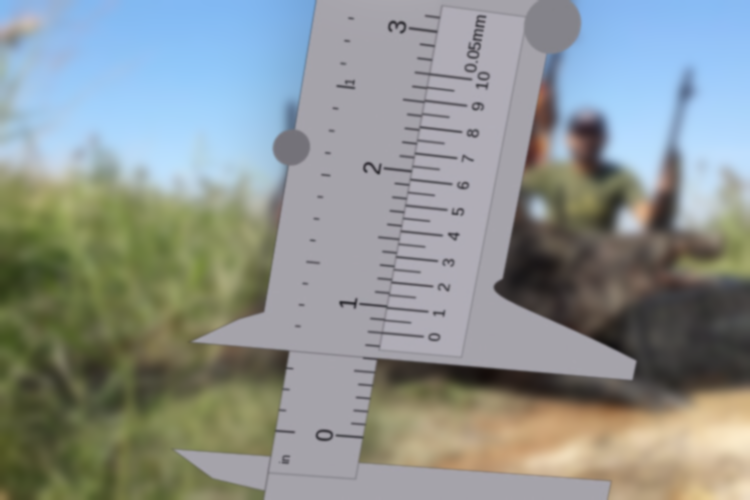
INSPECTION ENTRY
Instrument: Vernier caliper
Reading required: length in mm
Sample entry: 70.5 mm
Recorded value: 8.0 mm
